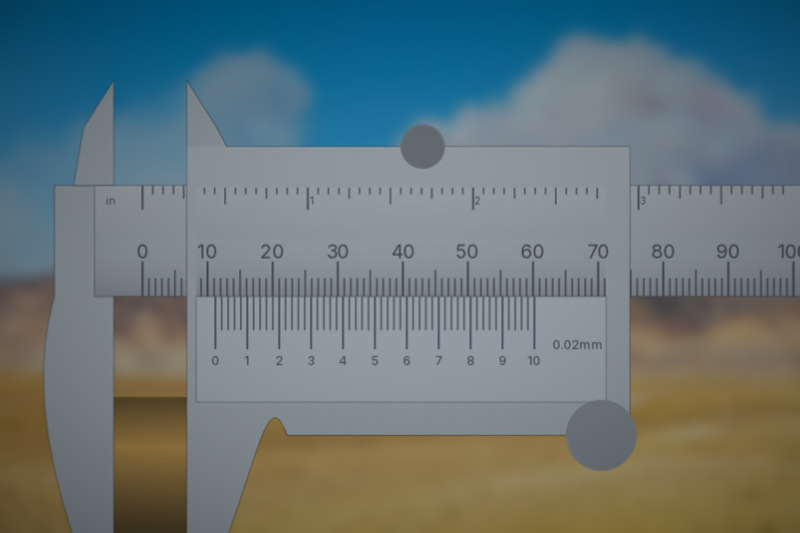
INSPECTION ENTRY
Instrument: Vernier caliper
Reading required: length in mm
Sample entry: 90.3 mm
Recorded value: 11.2 mm
